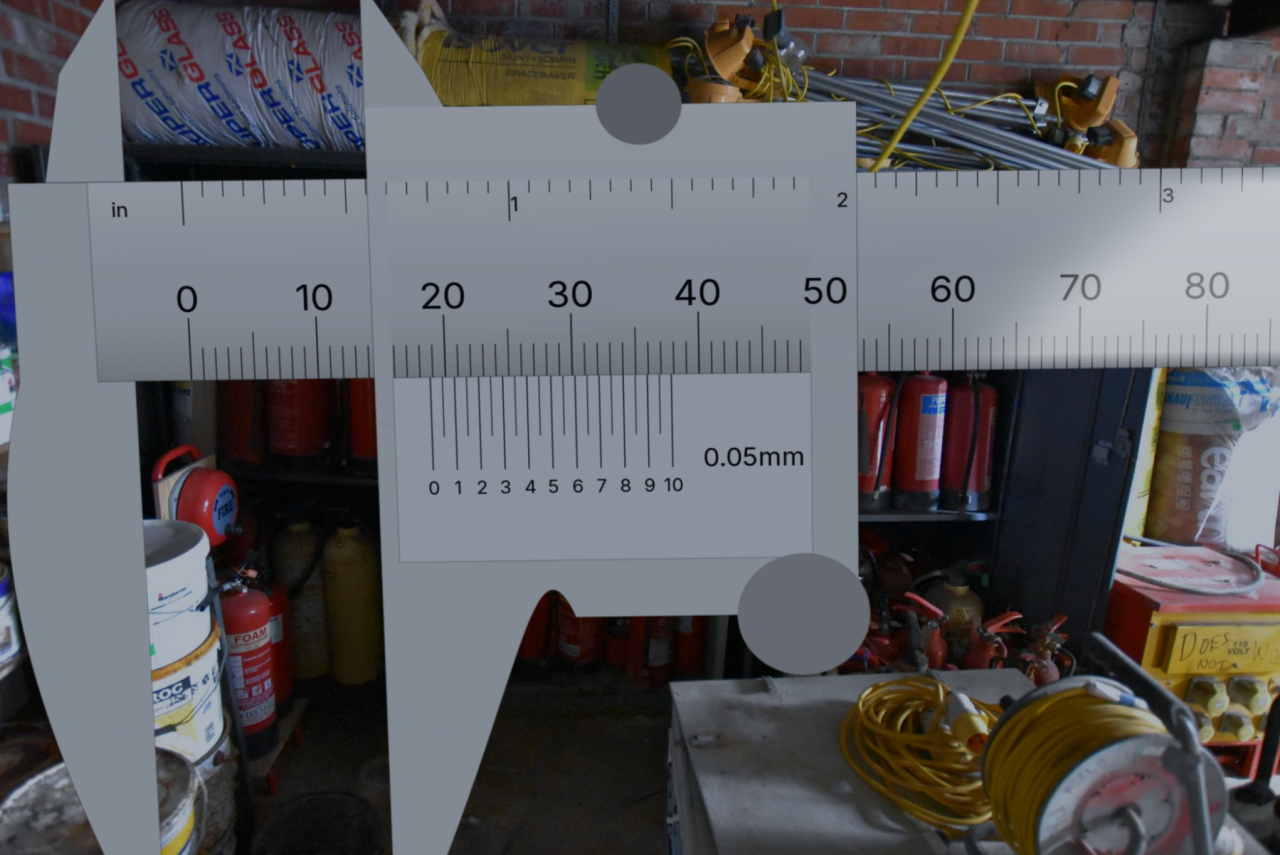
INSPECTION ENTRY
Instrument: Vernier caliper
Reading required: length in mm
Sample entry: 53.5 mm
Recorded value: 18.8 mm
